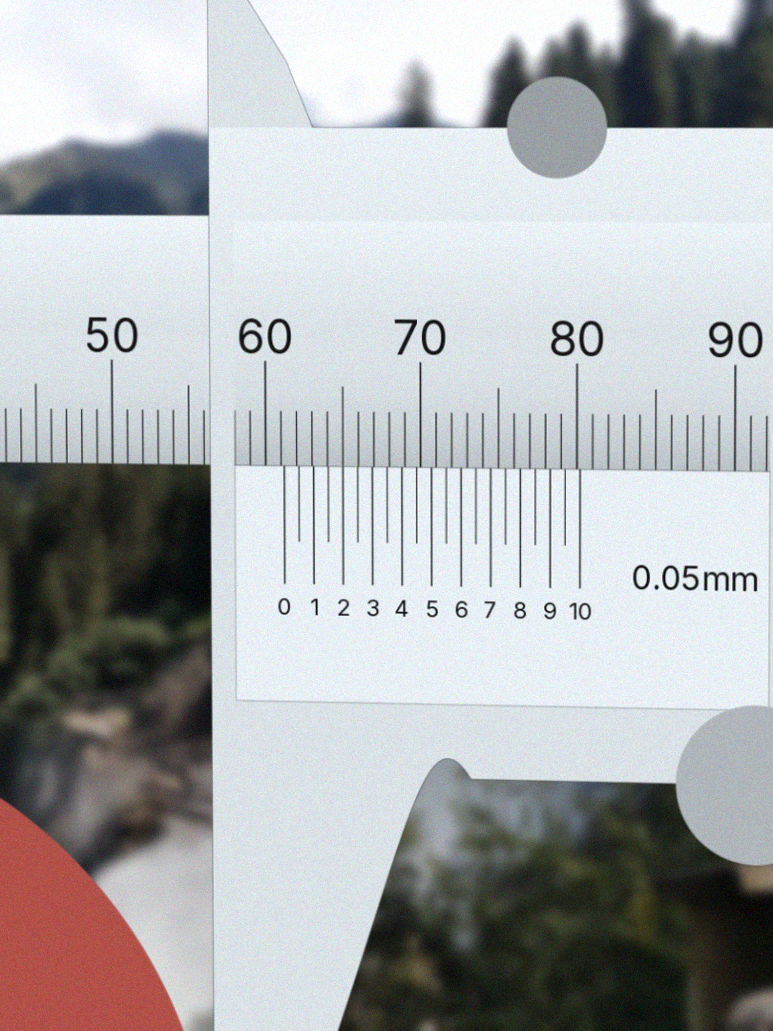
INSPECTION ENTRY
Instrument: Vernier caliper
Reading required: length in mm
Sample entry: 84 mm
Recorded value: 61.2 mm
